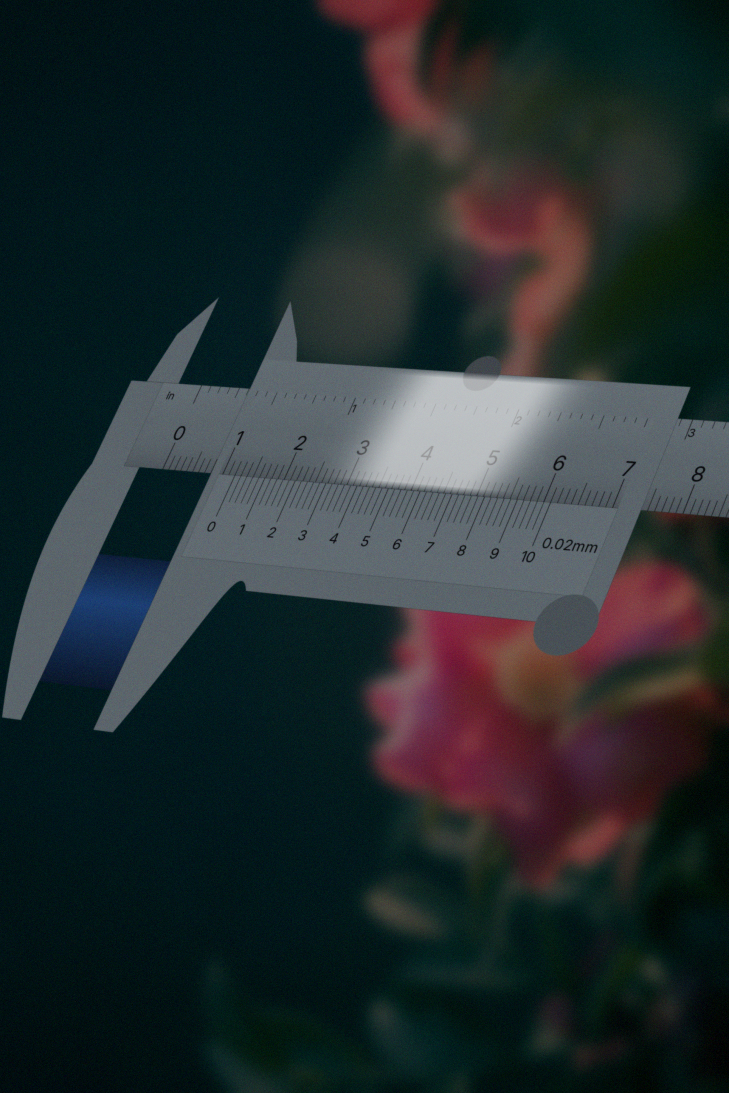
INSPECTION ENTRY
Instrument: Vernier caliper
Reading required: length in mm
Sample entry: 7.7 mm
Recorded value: 12.0 mm
